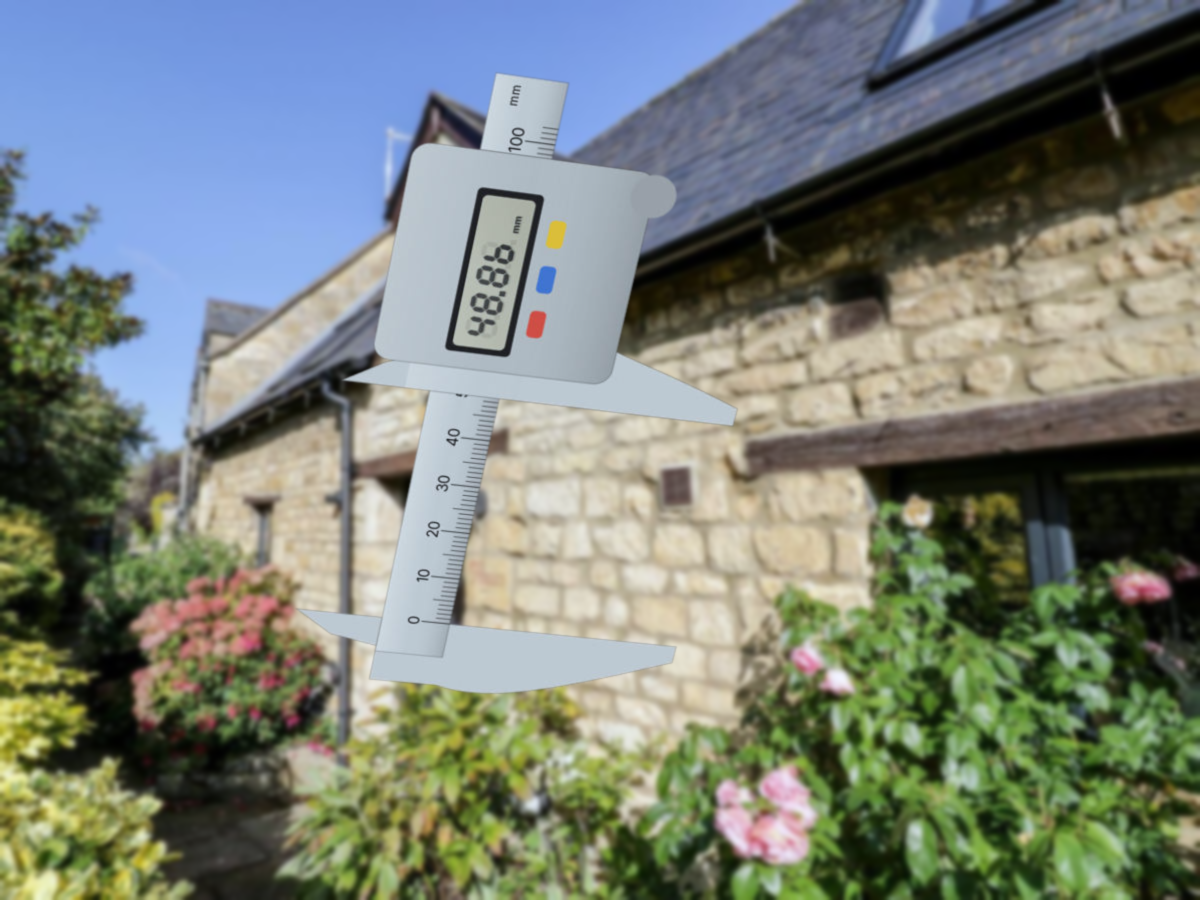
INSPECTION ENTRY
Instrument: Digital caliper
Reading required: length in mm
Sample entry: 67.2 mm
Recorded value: 48.86 mm
